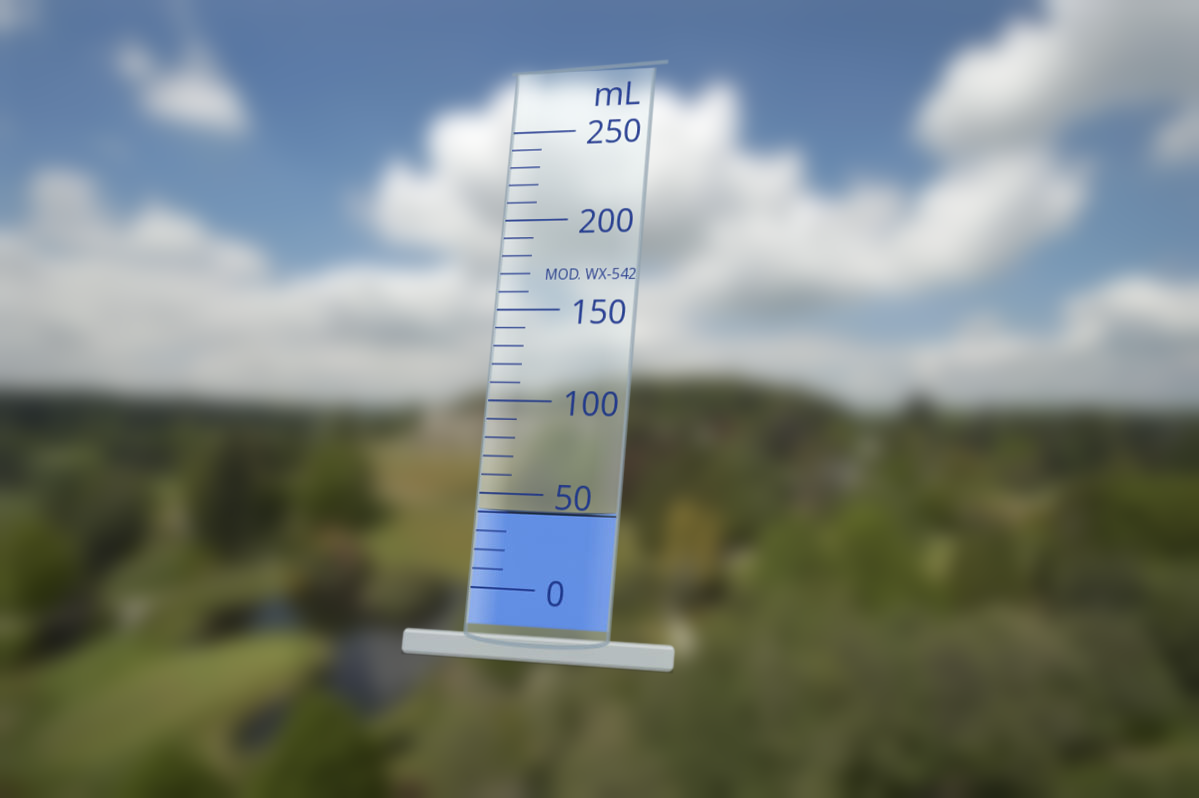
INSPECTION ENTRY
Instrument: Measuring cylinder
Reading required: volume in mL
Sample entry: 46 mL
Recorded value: 40 mL
